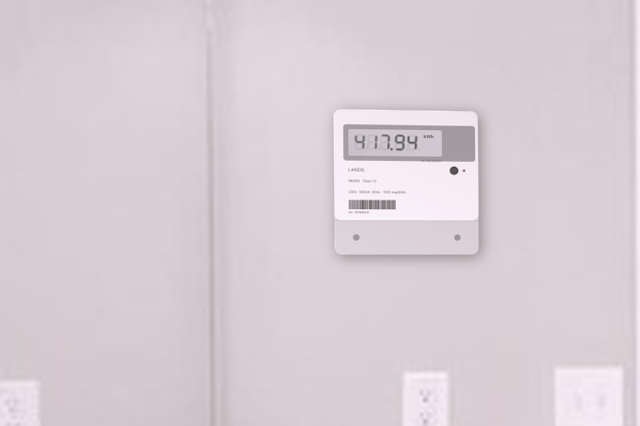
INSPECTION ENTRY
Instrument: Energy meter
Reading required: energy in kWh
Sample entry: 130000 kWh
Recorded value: 417.94 kWh
